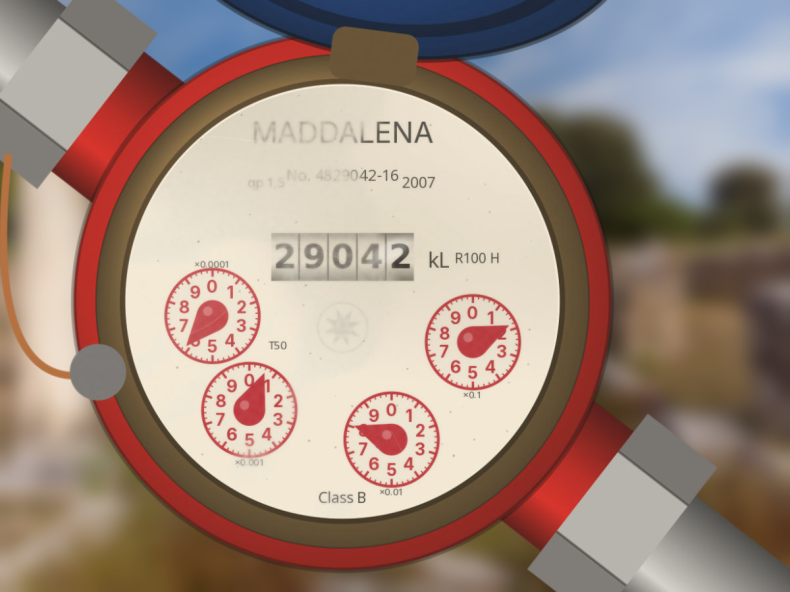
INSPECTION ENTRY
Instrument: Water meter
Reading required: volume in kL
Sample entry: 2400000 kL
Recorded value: 29042.1806 kL
